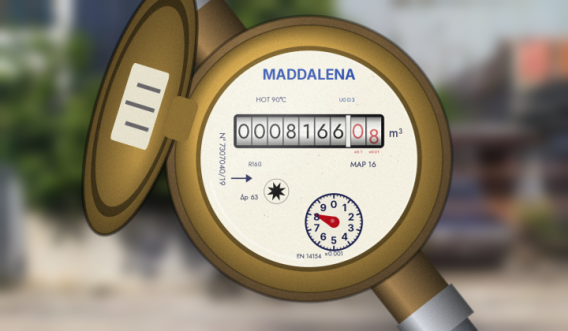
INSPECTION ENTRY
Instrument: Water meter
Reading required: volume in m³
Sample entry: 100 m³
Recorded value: 8166.078 m³
